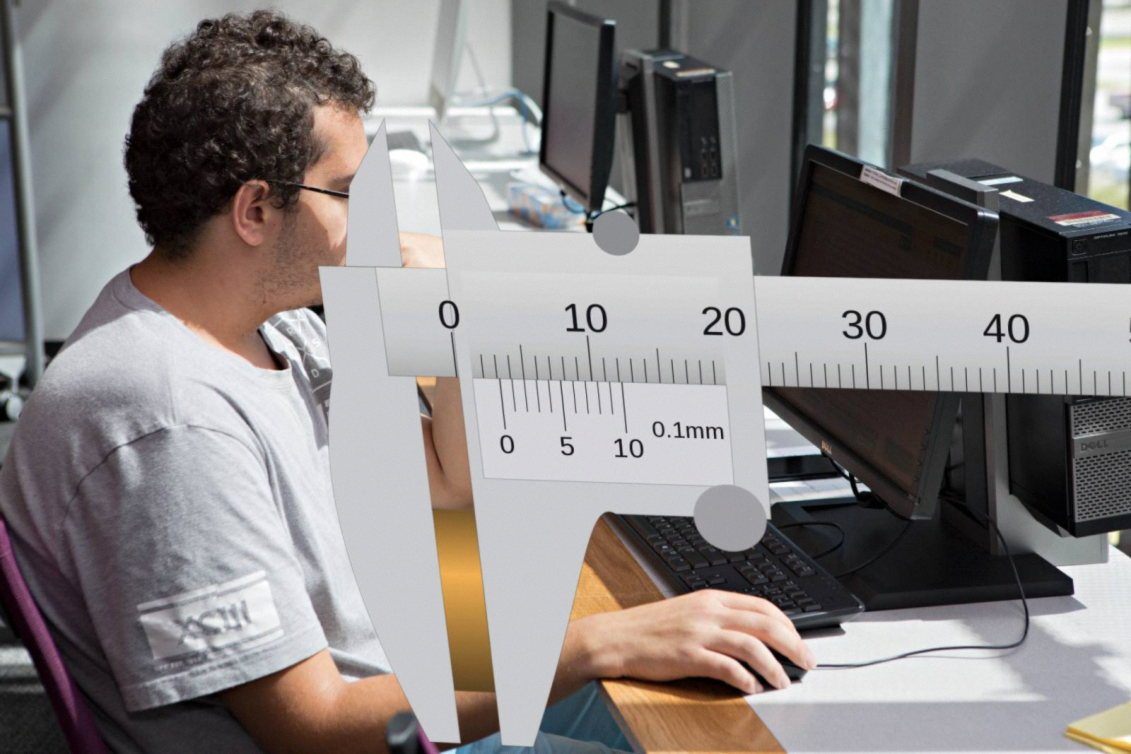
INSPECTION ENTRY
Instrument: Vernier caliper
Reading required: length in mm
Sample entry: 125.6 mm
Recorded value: 3.2 mm
